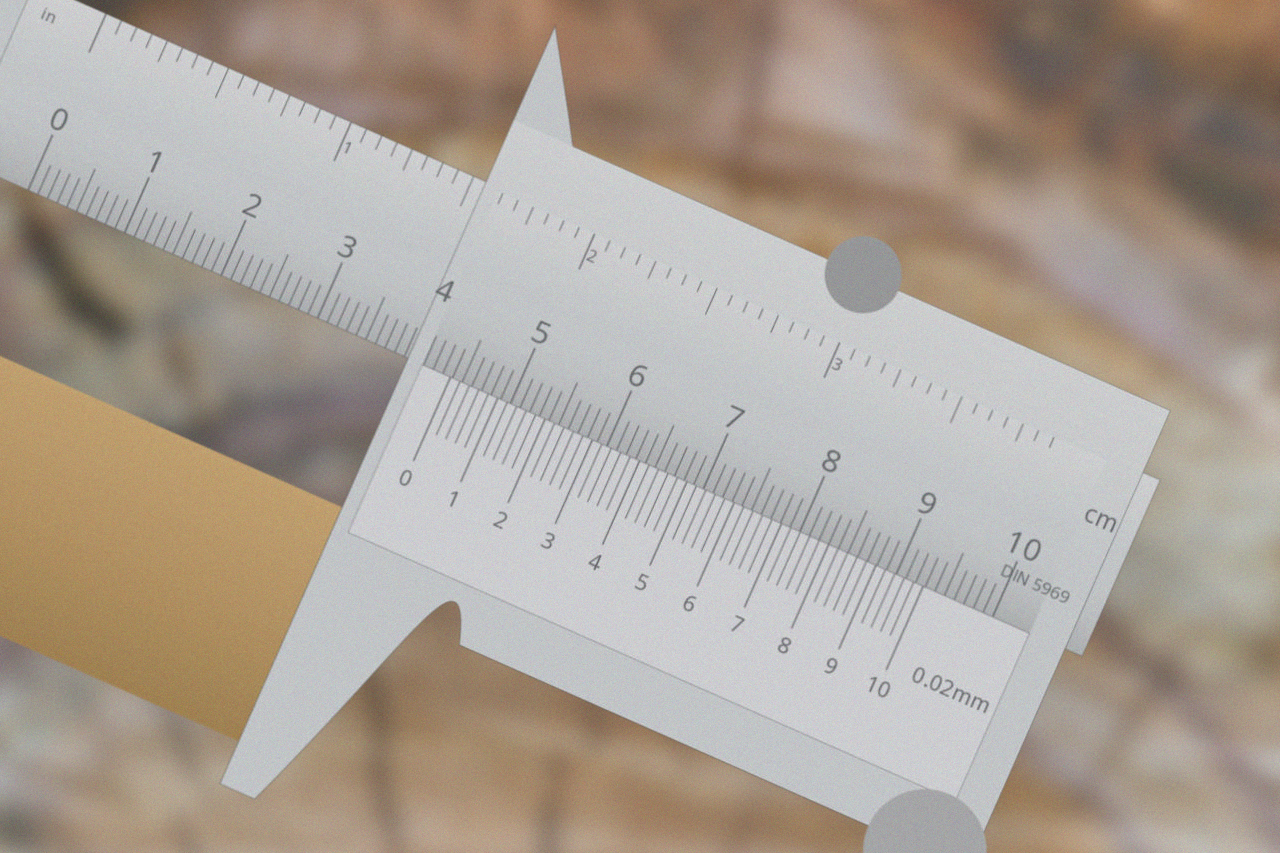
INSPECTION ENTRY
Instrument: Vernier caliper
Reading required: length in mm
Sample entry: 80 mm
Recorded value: 43.8 mm
